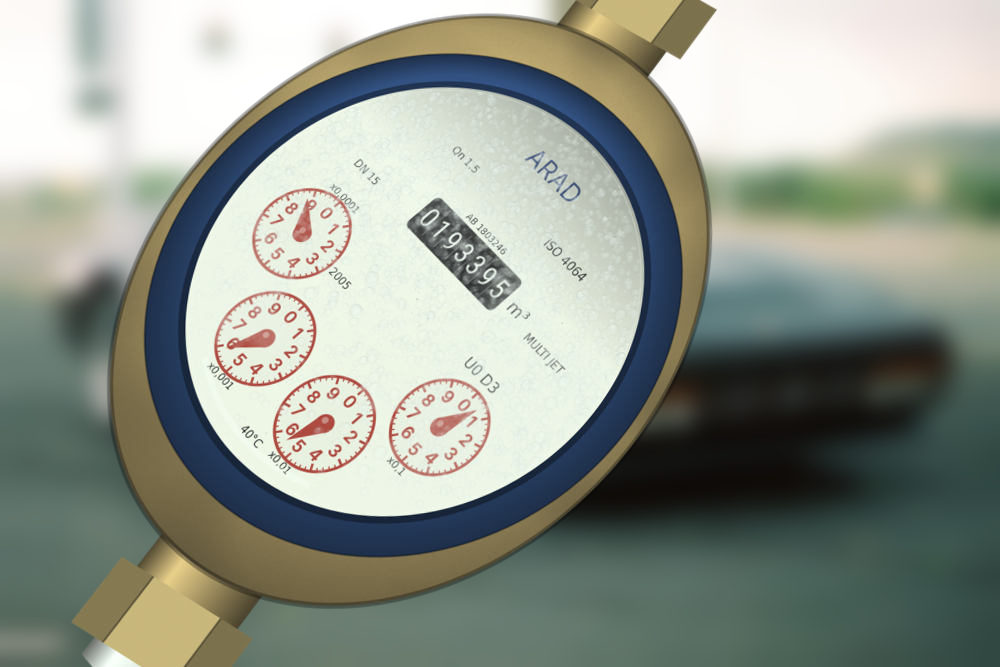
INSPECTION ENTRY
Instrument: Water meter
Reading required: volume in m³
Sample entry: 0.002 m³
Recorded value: 193395.0558 m³
